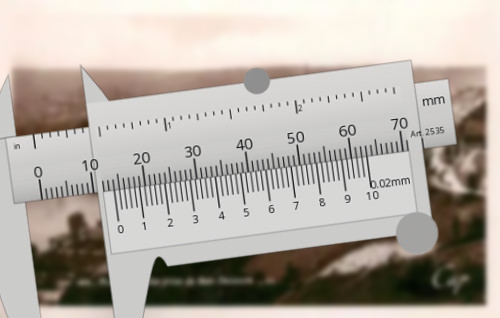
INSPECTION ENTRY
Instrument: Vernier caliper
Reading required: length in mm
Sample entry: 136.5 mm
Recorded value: 14.0 mm
